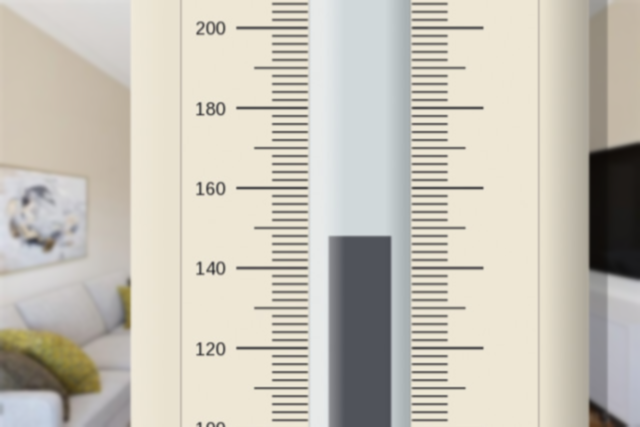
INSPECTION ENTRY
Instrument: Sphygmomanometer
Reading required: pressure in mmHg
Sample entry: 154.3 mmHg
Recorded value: 148 mmHg
